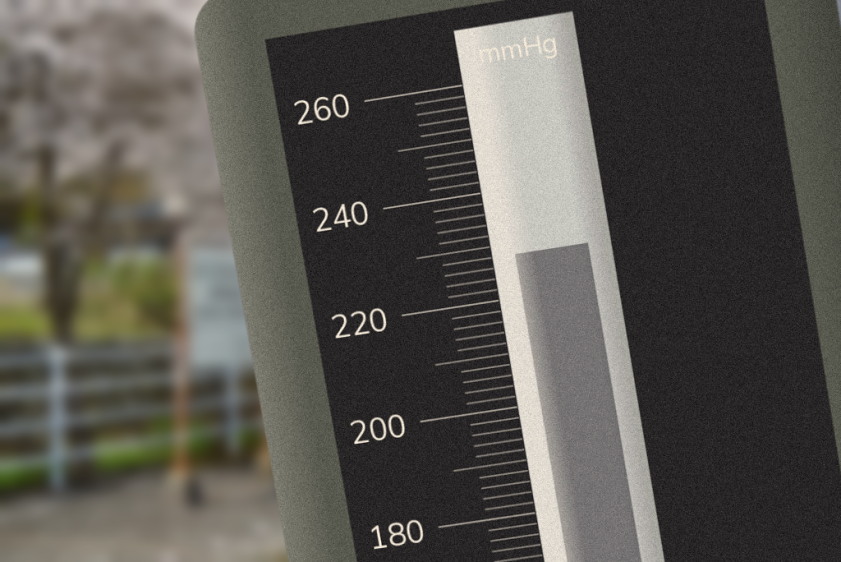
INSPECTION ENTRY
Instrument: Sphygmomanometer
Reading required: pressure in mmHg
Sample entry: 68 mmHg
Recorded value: 228 mmHg
